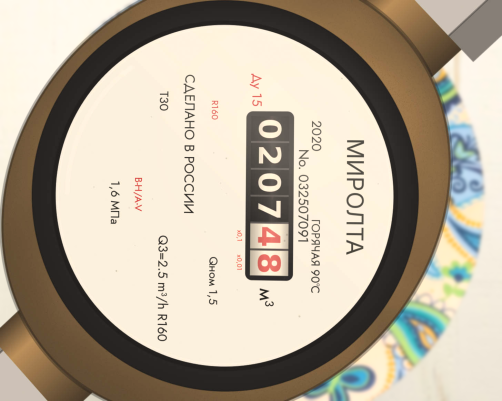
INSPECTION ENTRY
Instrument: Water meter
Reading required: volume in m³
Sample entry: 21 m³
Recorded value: 207.48 m³
